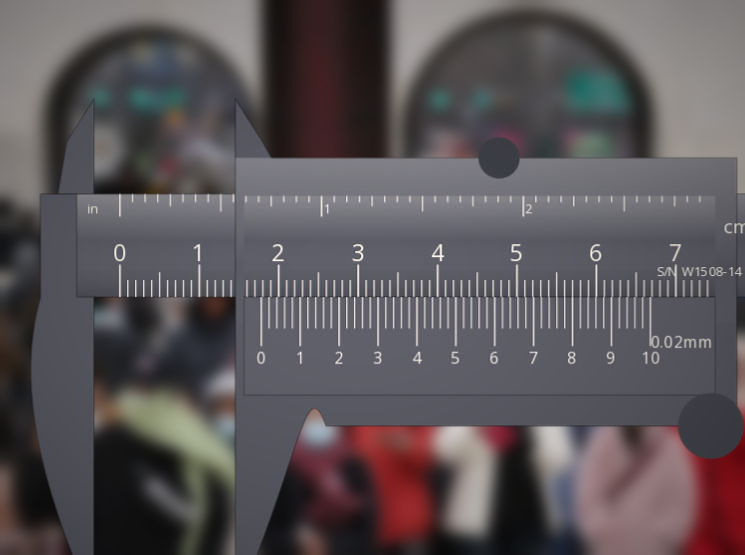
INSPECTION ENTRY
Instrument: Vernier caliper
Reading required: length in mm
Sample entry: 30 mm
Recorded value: 17.8 mm
